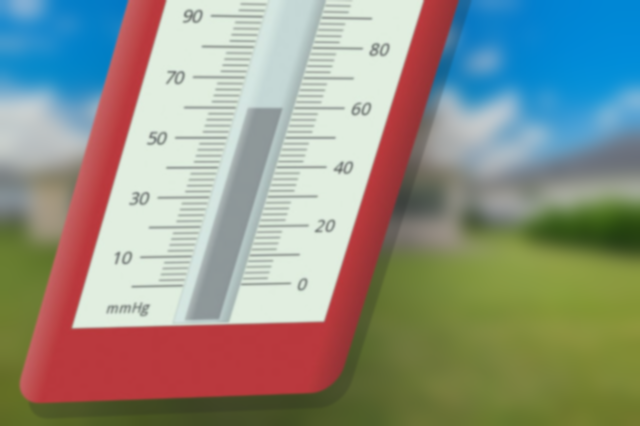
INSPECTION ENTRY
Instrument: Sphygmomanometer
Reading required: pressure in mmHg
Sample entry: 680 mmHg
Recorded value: 60 mmHg
